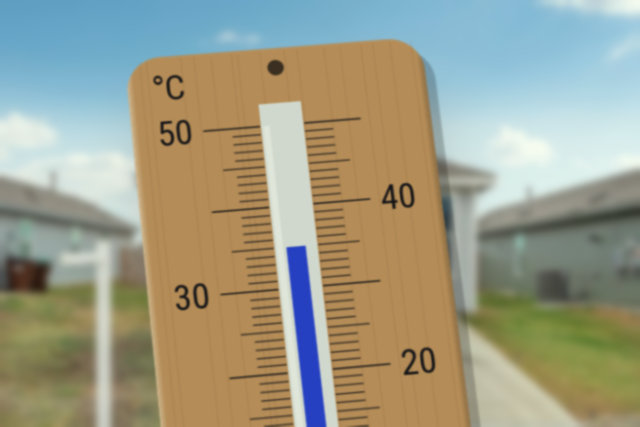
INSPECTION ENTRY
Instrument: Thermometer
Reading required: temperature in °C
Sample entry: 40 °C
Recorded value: 35 °C
